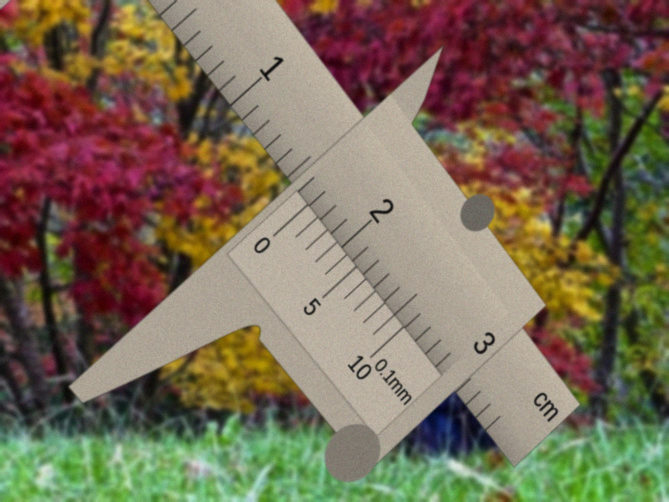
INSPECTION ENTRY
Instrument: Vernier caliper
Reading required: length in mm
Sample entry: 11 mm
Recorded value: 16.9 mm
